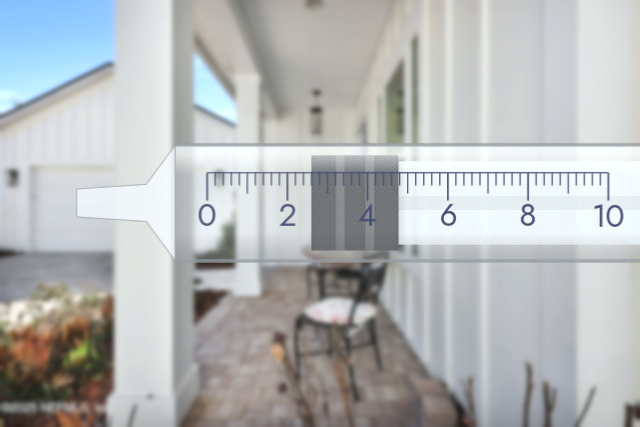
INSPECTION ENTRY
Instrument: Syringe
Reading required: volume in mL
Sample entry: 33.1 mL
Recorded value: 2.6 mL
